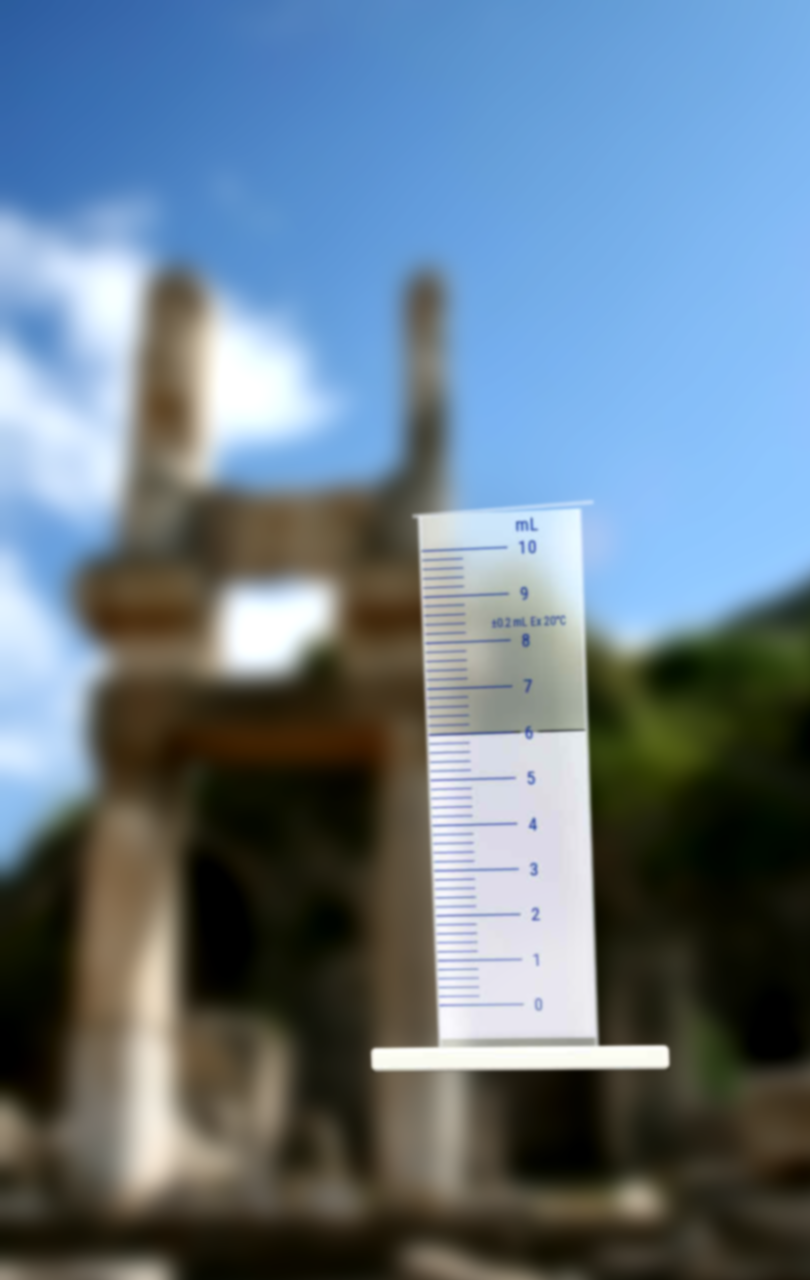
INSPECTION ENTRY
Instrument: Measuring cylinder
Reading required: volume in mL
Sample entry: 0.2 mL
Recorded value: 6 mL
